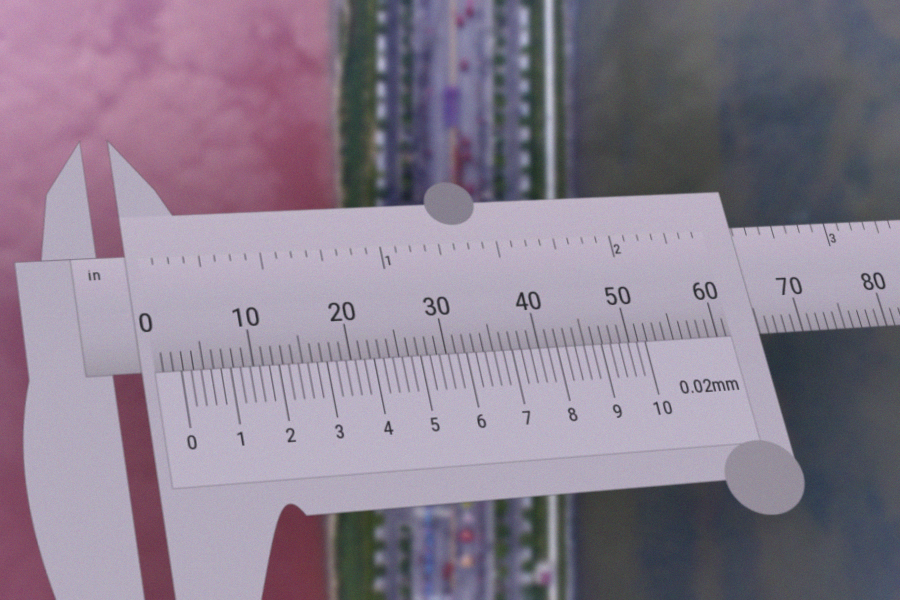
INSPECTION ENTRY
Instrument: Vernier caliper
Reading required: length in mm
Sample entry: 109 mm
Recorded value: 2.8 mm
